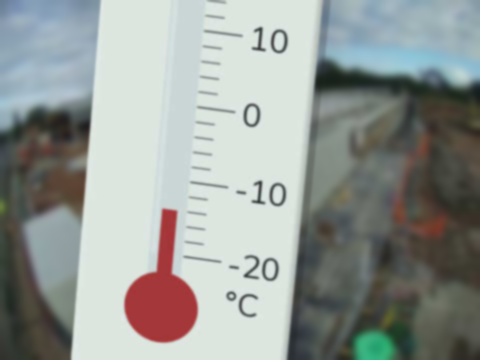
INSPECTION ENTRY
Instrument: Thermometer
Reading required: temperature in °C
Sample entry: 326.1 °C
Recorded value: -14 °C
